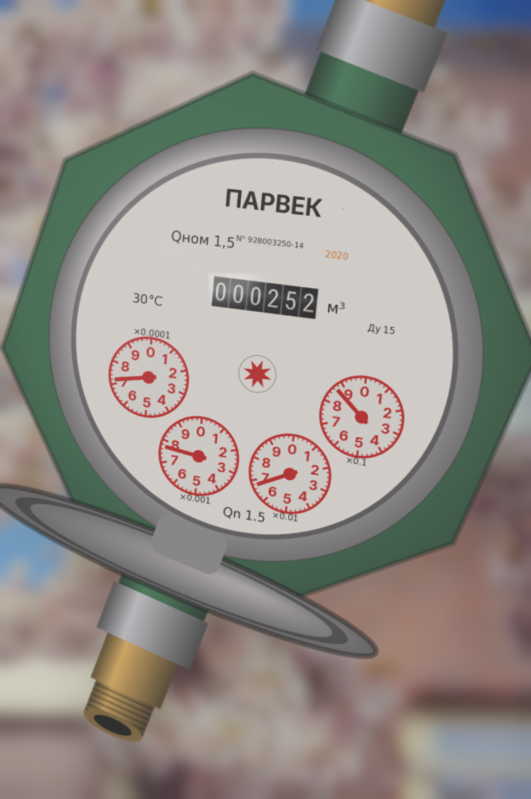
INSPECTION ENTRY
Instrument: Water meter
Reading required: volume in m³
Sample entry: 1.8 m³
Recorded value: 252.8677 m³
